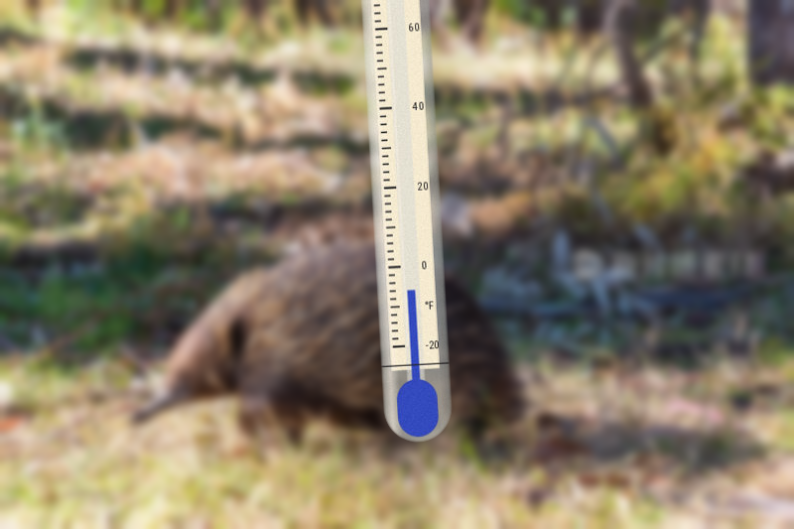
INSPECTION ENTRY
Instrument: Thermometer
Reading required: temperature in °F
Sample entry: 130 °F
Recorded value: -6 °F
